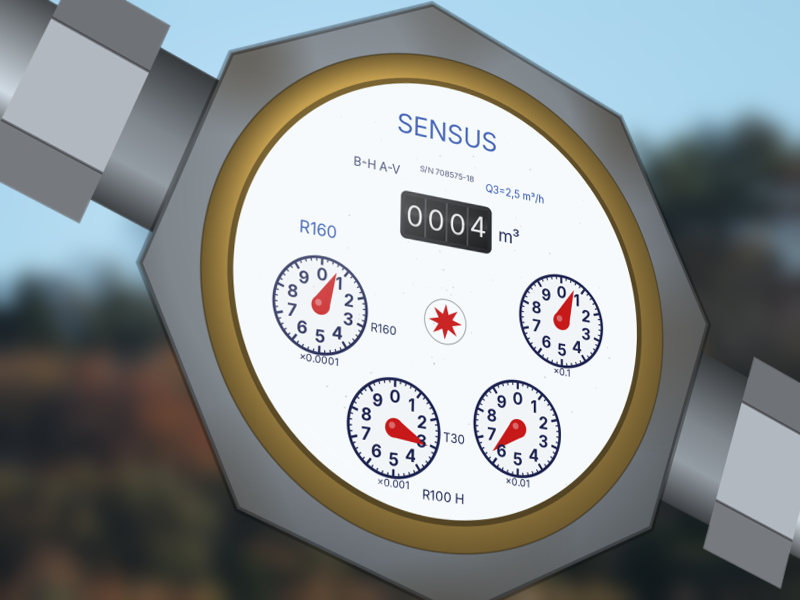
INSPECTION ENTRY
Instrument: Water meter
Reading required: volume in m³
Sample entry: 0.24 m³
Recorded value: 4.0630 m³
